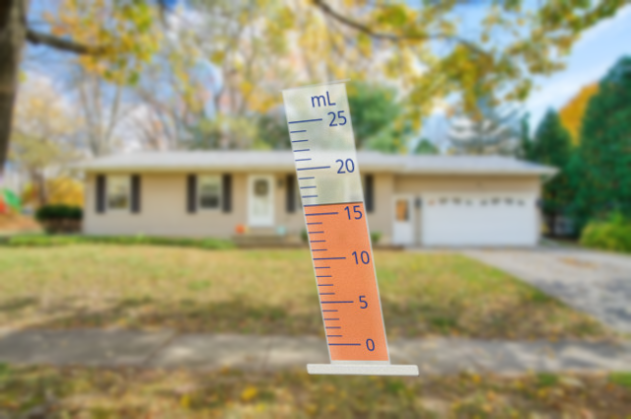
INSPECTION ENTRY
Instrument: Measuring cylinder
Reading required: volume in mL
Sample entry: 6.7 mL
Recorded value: 16 mL
